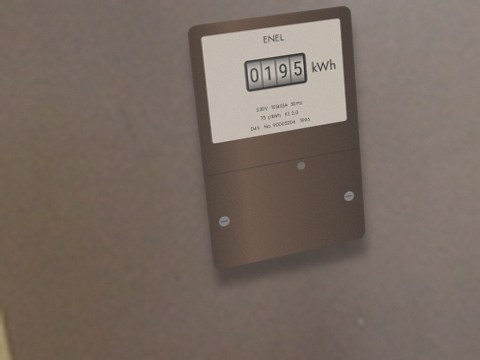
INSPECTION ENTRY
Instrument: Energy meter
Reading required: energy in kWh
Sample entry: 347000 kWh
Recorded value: 195 kWh
